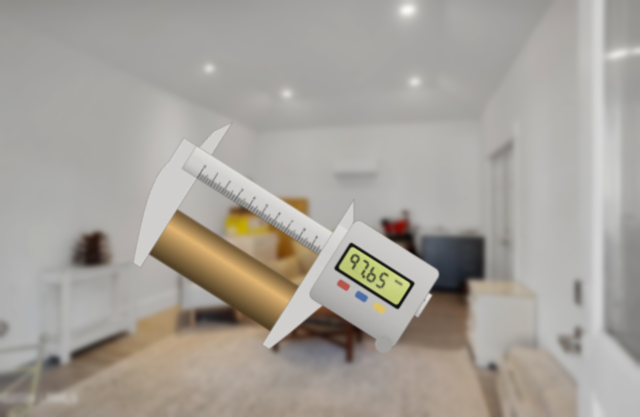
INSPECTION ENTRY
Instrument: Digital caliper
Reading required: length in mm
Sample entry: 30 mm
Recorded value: 97.65 mm
